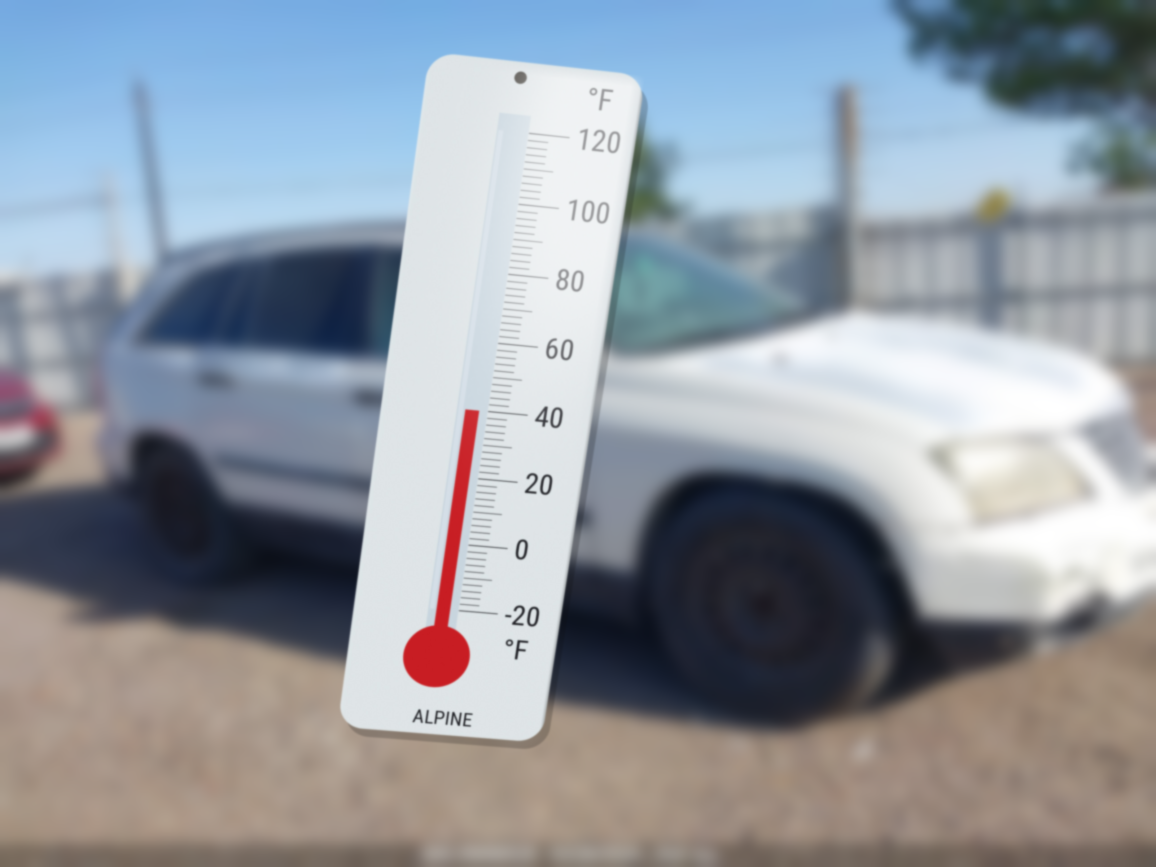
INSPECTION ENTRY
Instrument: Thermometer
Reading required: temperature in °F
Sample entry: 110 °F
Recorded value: 40 °F
